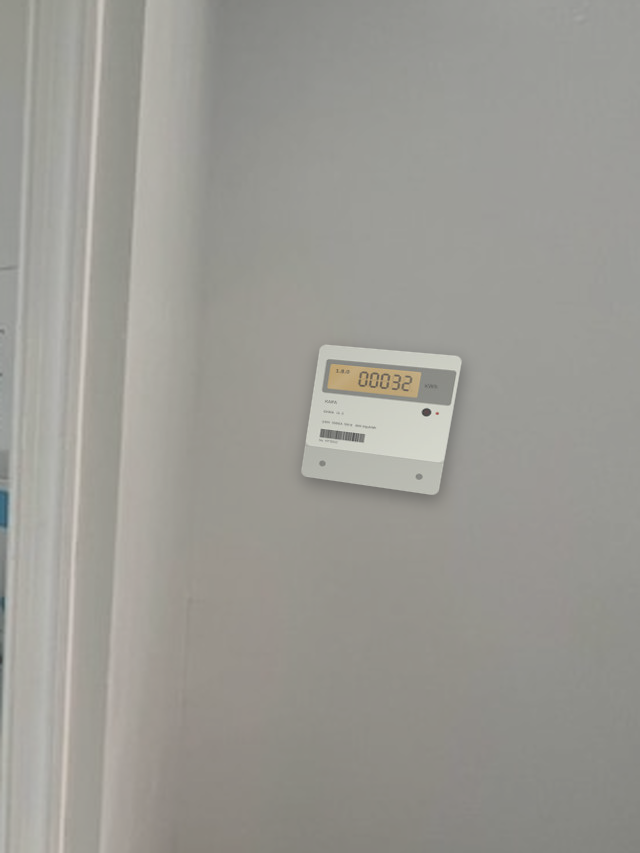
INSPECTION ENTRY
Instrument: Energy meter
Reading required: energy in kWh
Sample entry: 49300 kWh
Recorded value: 32 kWh
